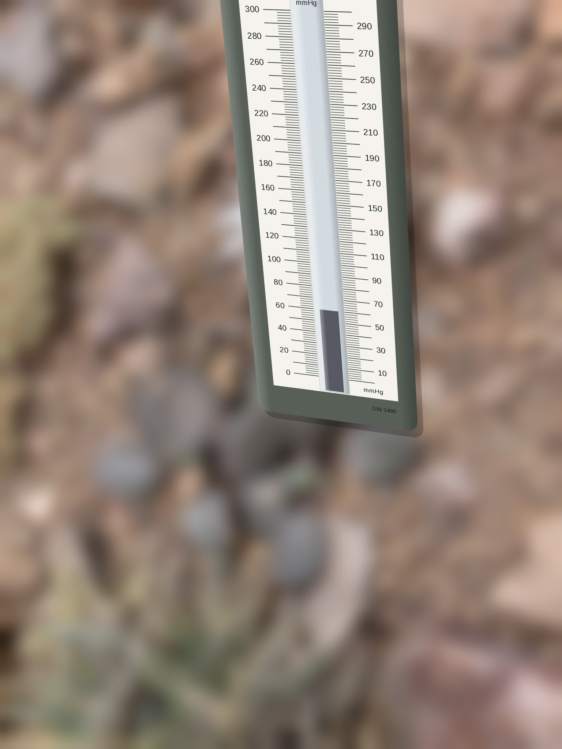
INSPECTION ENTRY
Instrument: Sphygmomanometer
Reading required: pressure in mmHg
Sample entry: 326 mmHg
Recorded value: 60 mmHg
